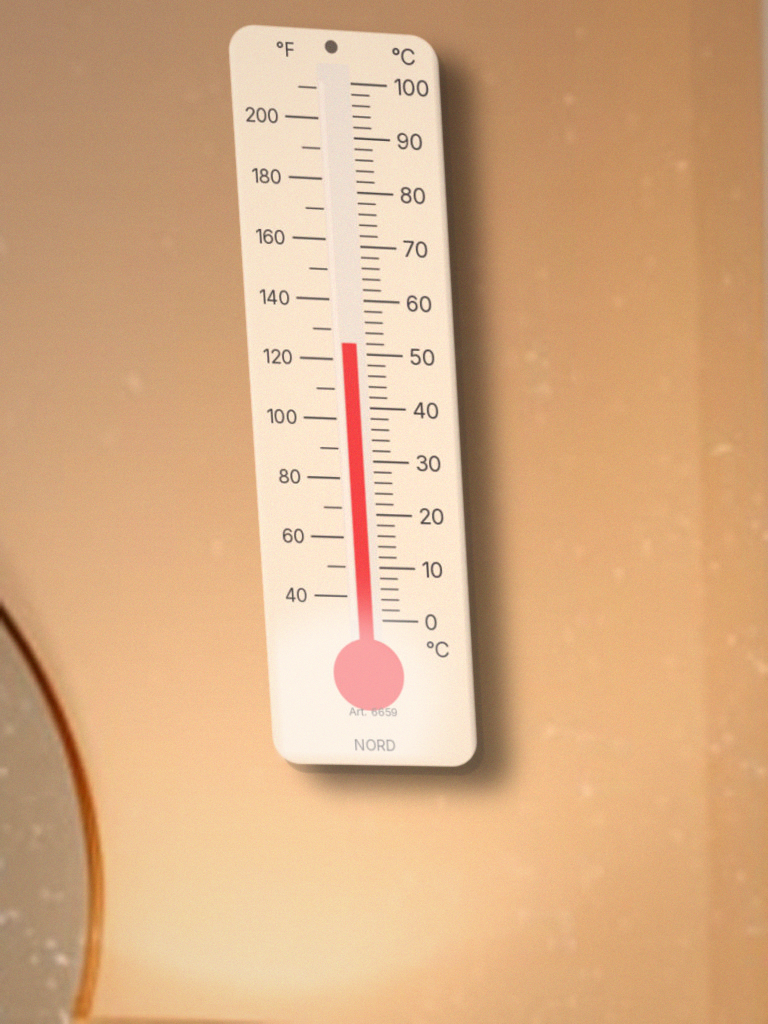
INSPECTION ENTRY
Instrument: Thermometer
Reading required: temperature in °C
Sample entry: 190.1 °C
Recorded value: 52 °C
